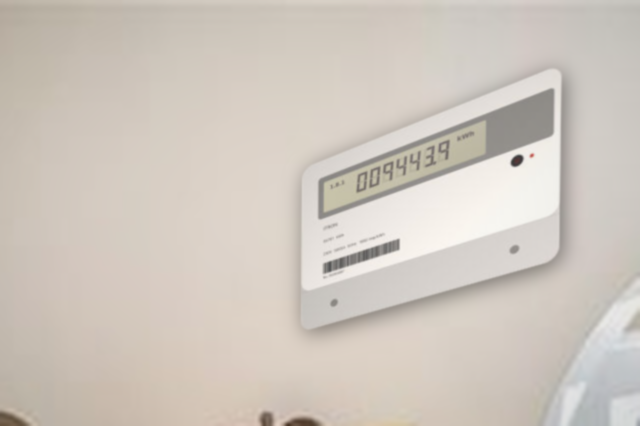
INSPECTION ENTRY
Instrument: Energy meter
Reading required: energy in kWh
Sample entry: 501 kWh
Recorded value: 9443.9 kWh
